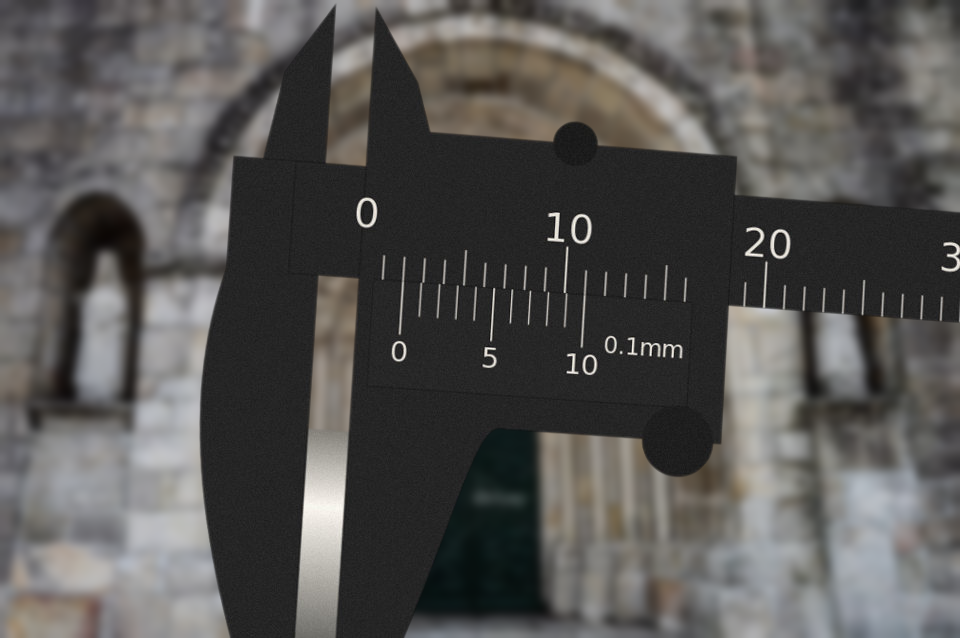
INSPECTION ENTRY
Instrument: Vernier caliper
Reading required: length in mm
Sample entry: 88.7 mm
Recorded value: 2.0 mm
